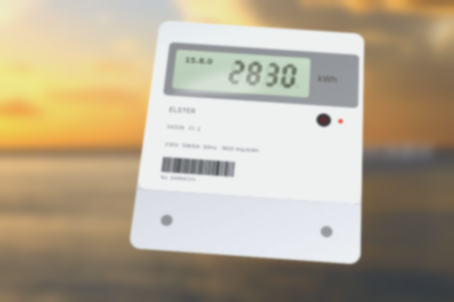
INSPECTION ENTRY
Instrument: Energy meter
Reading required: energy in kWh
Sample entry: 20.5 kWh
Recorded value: 2830 kWh
